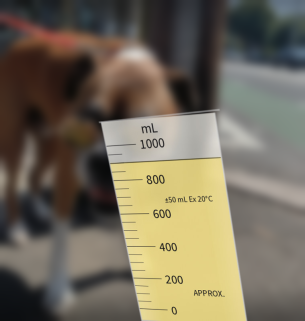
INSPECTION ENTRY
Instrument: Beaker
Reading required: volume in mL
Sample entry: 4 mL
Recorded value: 900 mL
